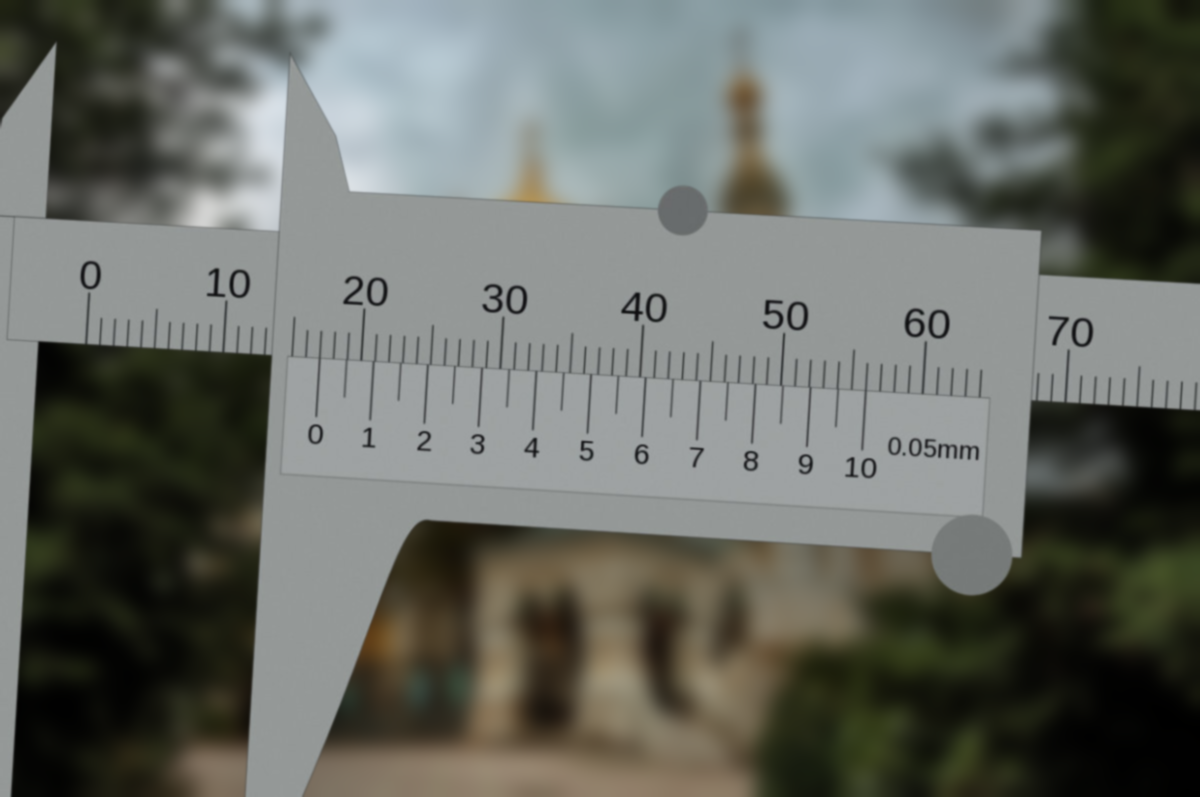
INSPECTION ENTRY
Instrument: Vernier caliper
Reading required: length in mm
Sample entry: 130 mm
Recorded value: 17.0 mm
